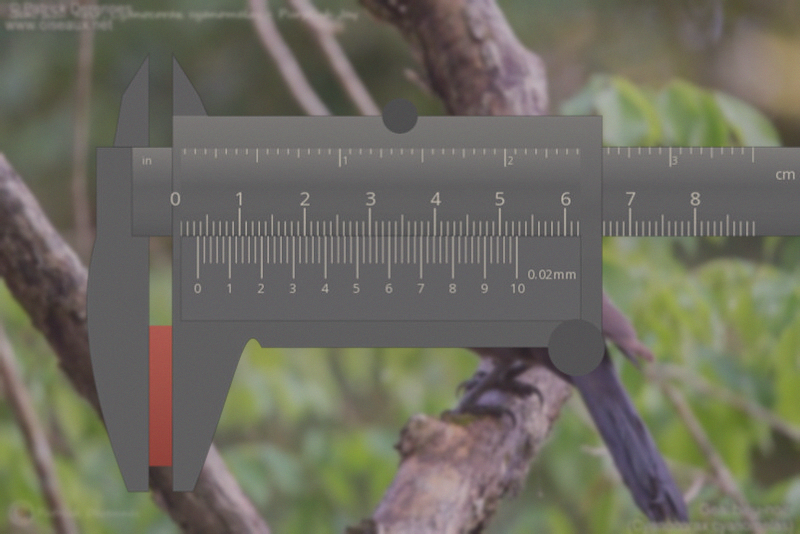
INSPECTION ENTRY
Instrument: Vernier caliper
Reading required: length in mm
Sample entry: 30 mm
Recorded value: 3.6 mm
